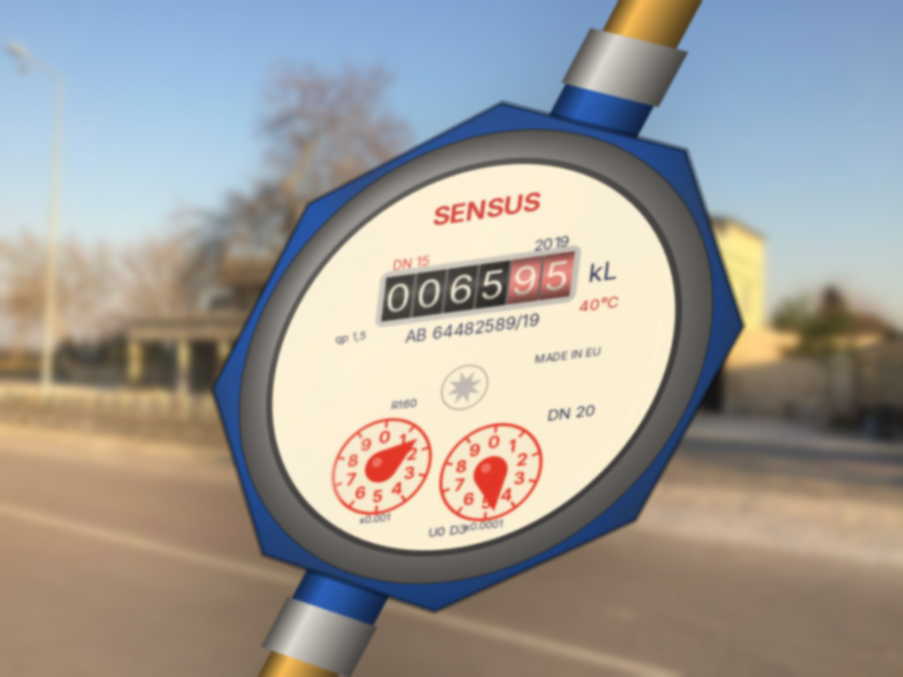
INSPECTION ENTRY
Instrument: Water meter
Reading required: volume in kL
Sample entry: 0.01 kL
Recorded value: 65.9514 kL
